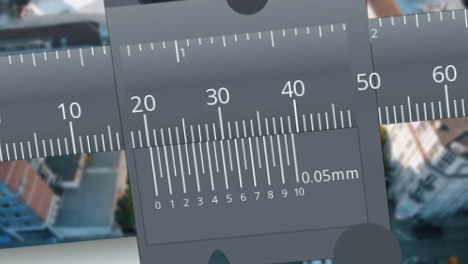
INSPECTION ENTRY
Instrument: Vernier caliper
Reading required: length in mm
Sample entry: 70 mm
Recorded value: 20.2 mm
